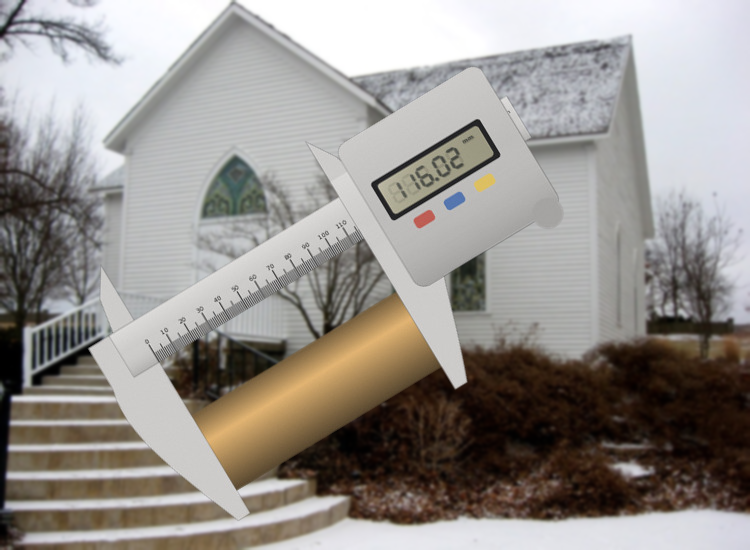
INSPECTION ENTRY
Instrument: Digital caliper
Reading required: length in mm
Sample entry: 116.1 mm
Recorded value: 116.02 mm
